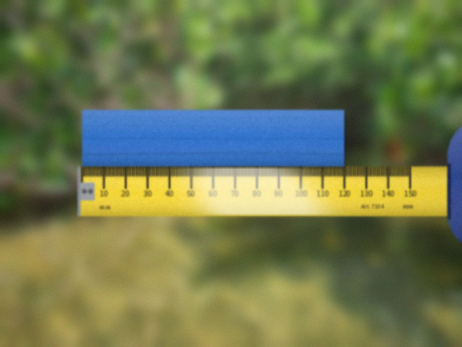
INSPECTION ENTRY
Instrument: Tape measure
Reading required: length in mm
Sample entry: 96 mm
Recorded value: 120 mm
